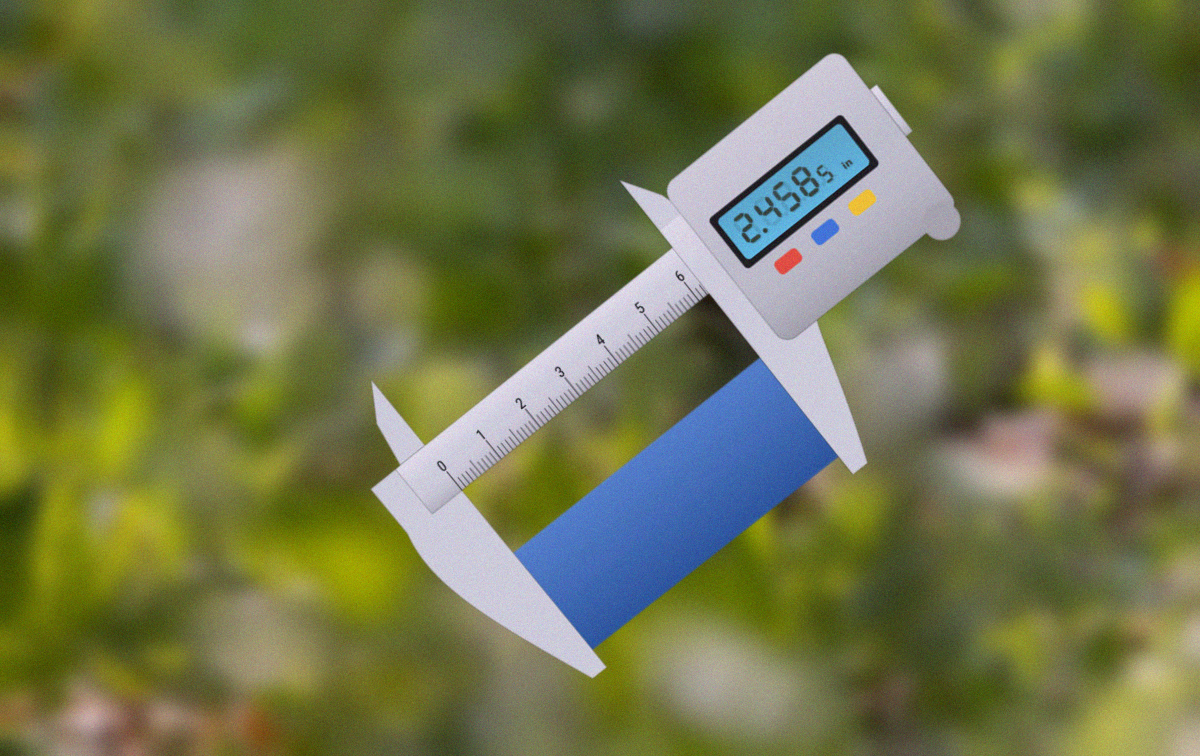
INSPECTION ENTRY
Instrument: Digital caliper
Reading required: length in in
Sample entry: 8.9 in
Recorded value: 2.4585 in
